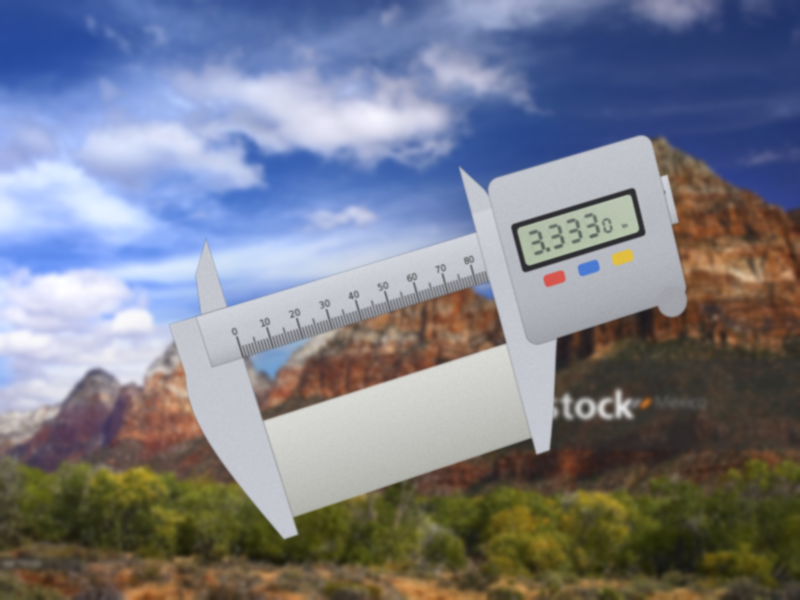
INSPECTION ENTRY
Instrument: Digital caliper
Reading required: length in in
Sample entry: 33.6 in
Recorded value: 3.3330 in
